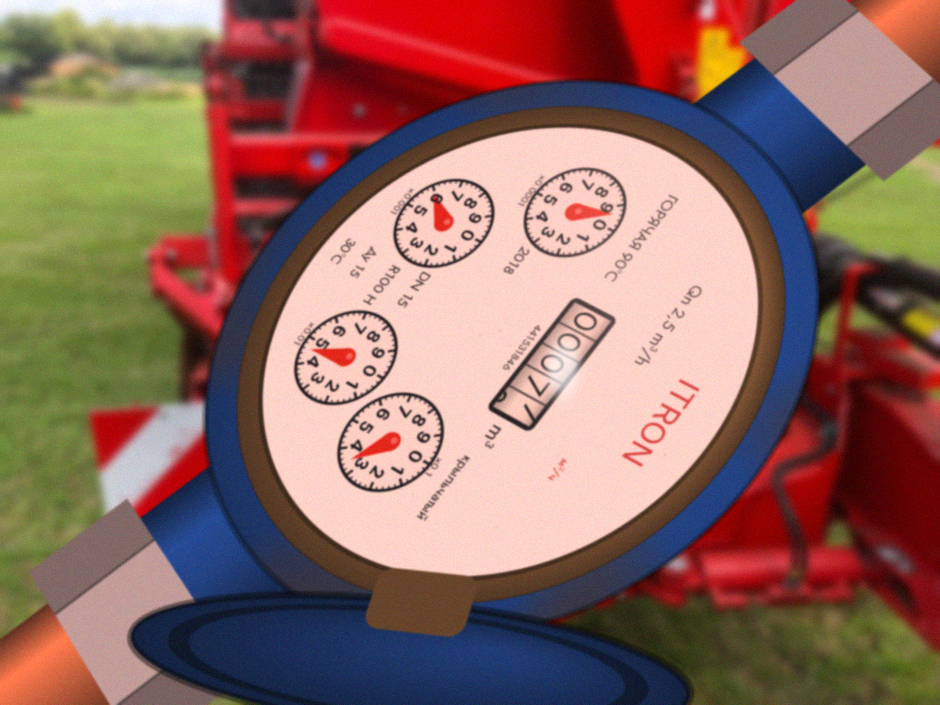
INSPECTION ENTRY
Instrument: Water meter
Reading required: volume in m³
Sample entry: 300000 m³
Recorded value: 77.3459 m³
